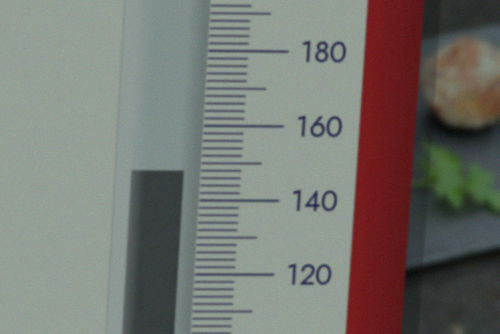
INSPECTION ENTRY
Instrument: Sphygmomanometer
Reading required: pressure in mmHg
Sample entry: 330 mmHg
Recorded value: 148 mmHg
